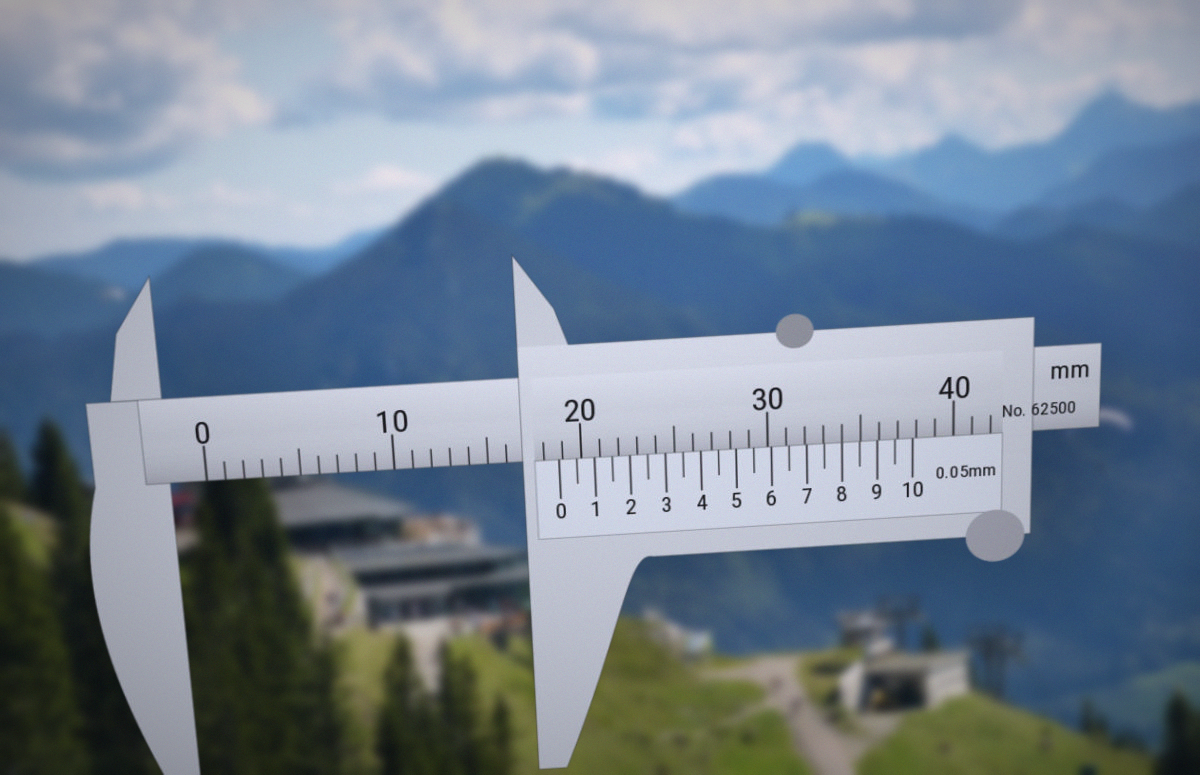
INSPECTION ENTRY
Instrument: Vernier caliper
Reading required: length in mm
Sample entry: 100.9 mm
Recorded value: 18.8 mm
